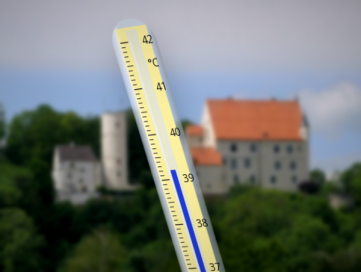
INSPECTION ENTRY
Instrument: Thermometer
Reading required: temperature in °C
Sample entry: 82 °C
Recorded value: 39.2 °C
